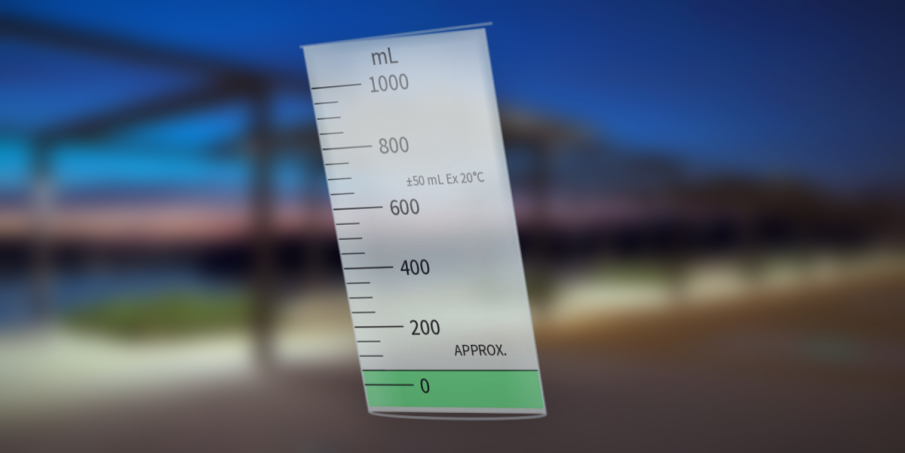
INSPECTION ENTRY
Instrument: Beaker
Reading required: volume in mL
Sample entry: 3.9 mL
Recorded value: 50 mL
